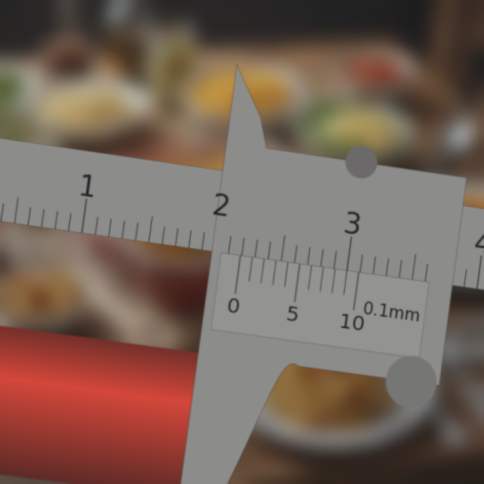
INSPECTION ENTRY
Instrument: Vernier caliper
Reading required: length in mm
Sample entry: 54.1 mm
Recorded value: 21.9 mm
